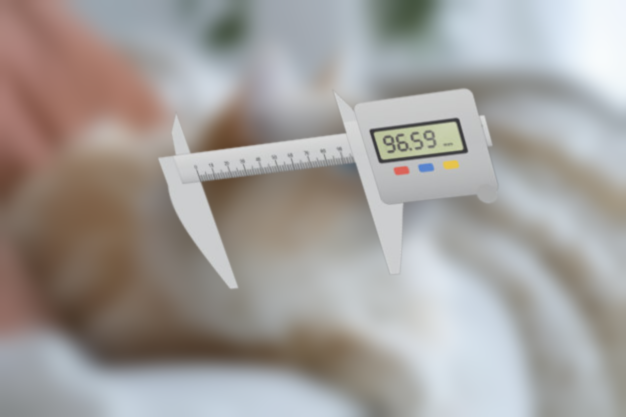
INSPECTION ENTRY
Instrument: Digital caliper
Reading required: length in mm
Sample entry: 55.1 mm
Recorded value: 96.59 mm
